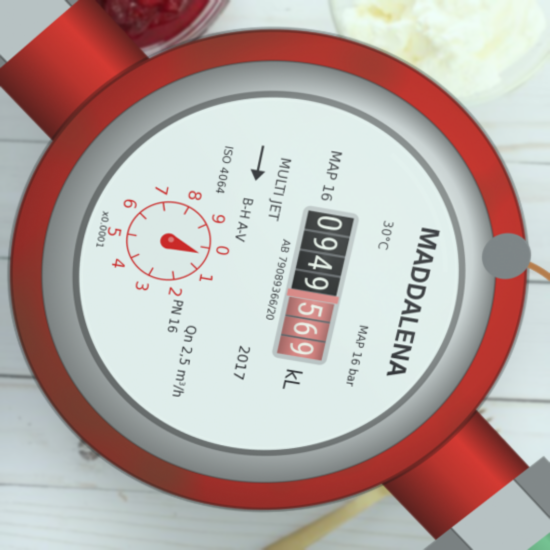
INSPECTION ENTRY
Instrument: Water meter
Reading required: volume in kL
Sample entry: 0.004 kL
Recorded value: 949.5690 kL
